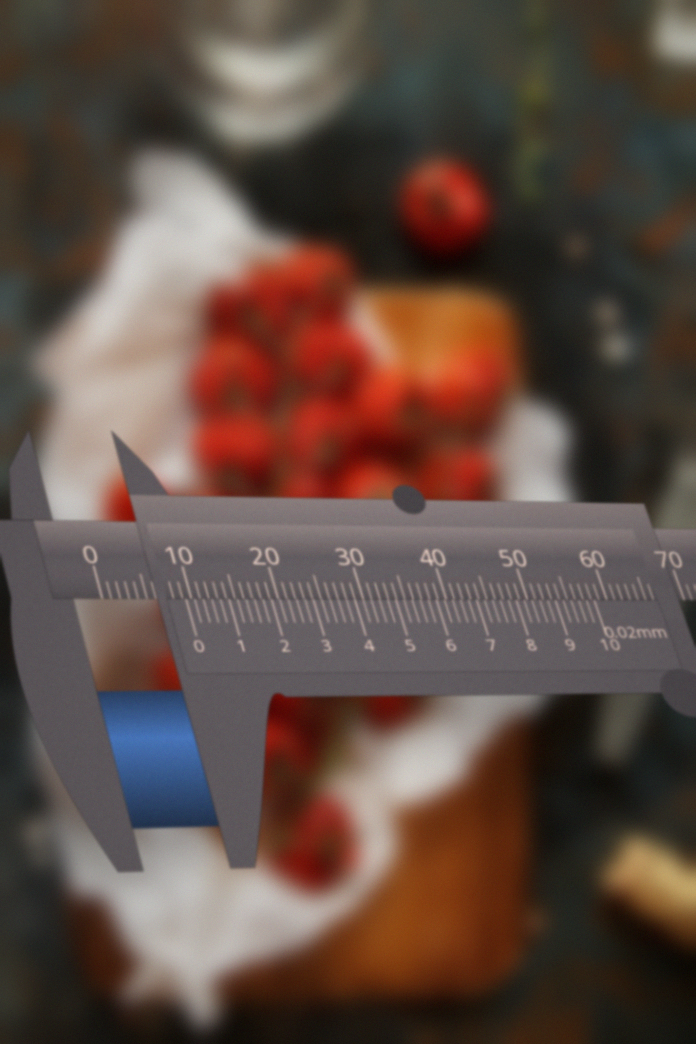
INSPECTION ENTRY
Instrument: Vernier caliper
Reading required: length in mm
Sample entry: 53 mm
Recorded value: 9.4 mm
